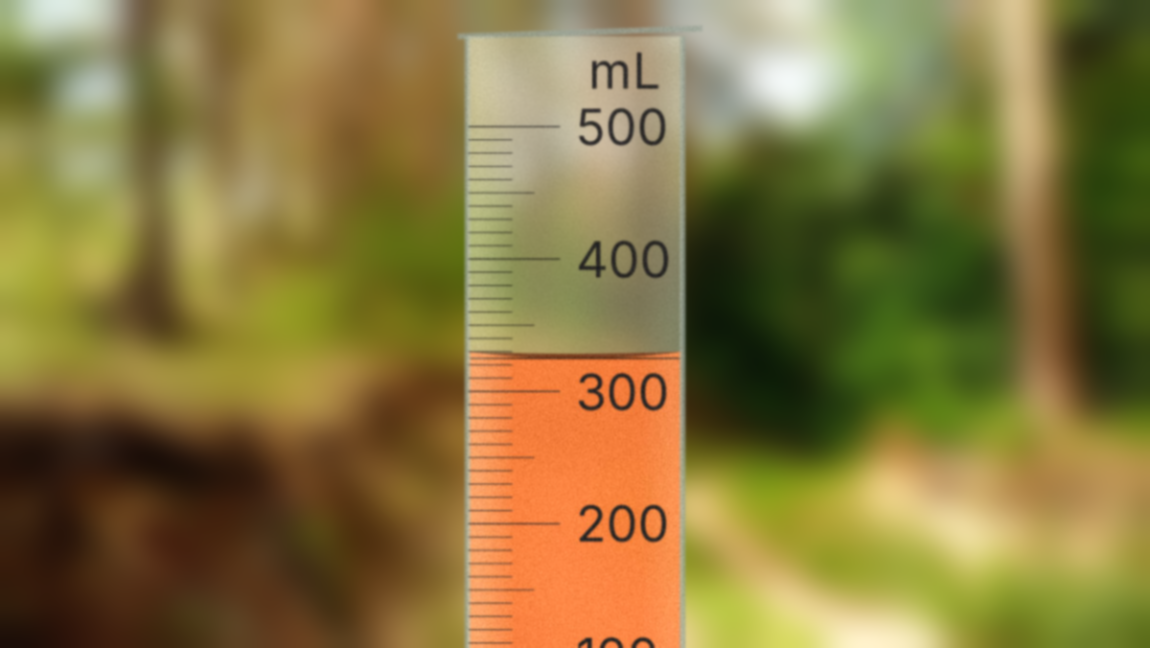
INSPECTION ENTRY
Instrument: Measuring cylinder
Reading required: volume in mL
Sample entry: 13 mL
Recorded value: 325 mL
